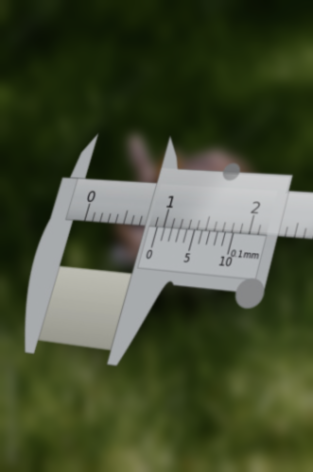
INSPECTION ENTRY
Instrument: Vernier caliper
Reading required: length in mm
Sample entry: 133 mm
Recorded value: 9.2 mm
